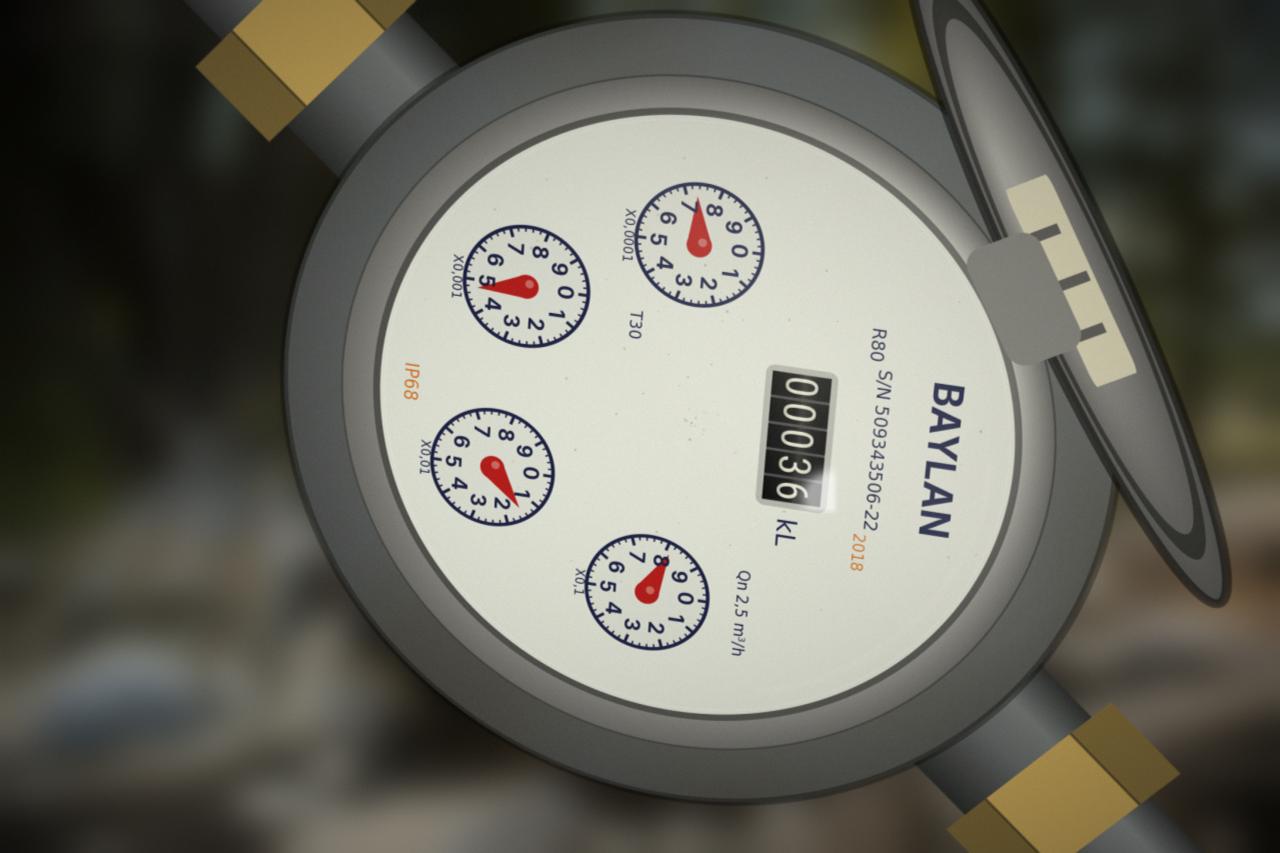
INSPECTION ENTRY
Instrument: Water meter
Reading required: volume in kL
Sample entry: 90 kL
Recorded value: 36.8147 kL
